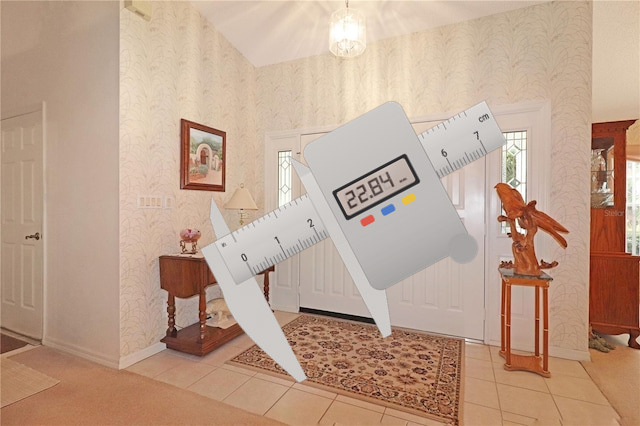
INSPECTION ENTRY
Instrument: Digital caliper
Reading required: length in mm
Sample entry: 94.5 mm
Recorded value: 22.84 mm
